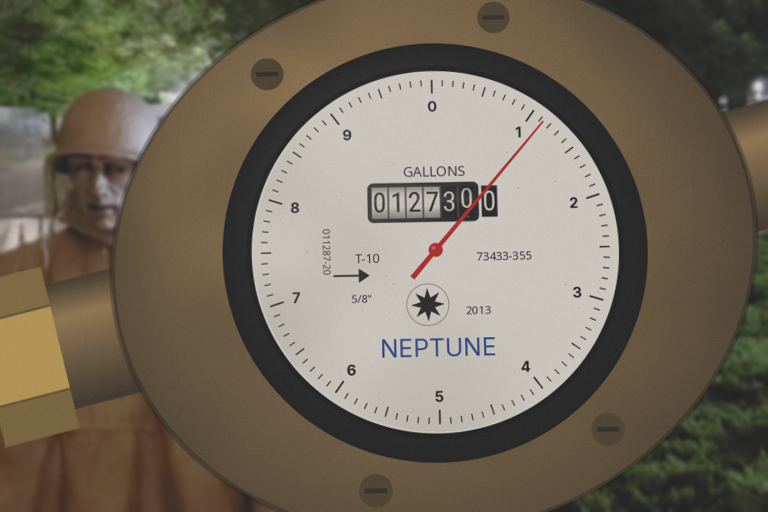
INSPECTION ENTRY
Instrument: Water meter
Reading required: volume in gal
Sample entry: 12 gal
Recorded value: 127301.1 gal
